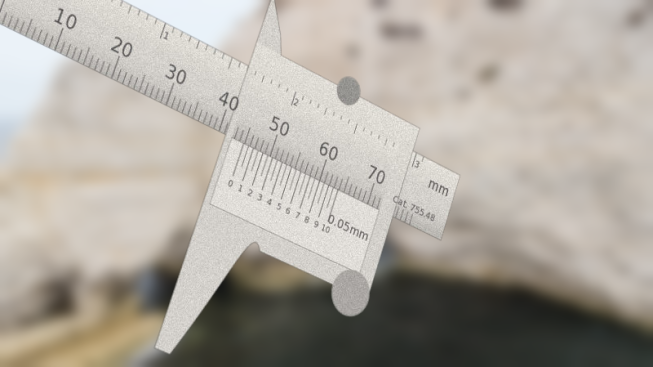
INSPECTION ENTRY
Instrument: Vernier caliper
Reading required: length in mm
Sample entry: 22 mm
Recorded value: 44.8 mm
